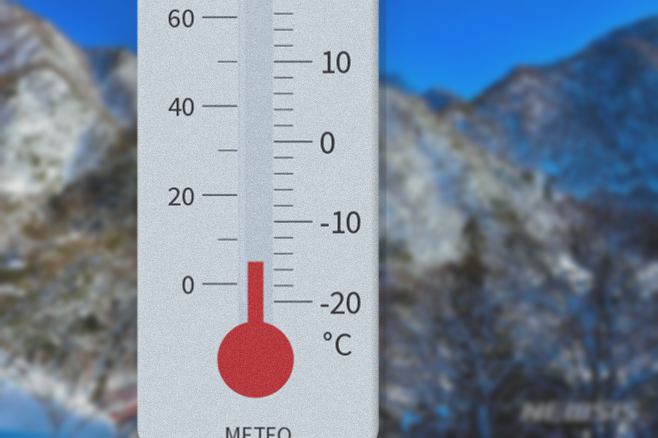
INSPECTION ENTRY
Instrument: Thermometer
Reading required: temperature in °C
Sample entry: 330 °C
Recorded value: -15 °C
